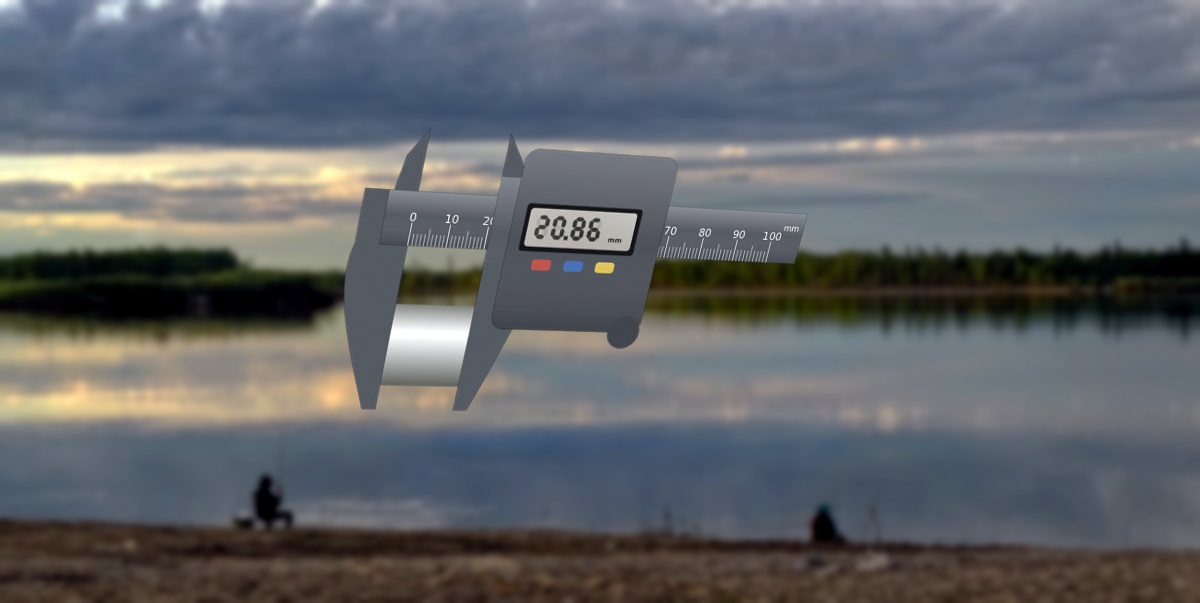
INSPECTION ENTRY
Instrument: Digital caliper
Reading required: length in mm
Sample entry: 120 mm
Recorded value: 20.86 mm
